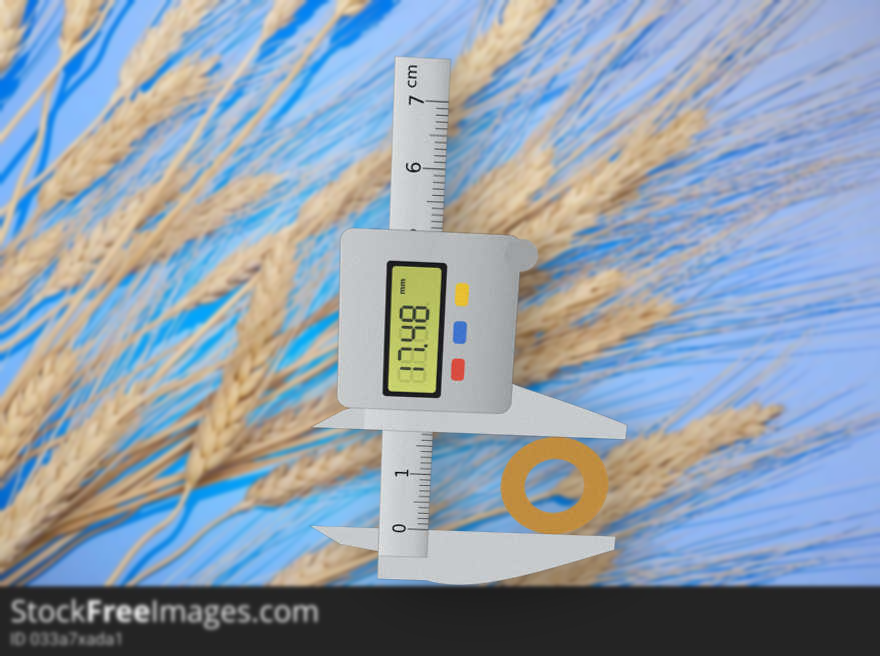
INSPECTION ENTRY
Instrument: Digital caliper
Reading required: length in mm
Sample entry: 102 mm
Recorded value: 17.48 mm
